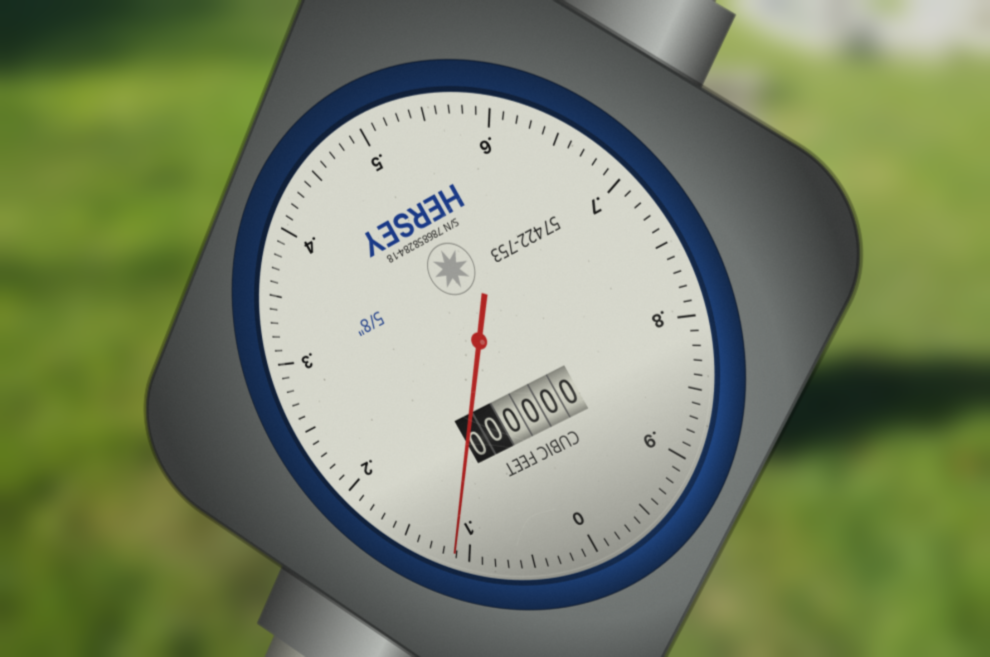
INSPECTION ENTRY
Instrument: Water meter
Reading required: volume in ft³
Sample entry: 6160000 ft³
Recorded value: 0.11 ft³
